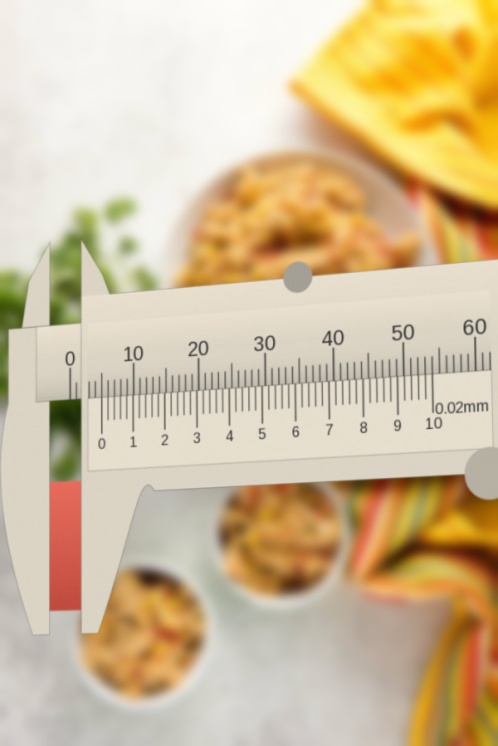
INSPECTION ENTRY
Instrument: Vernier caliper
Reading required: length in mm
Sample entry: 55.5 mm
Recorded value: 5.0 mm
